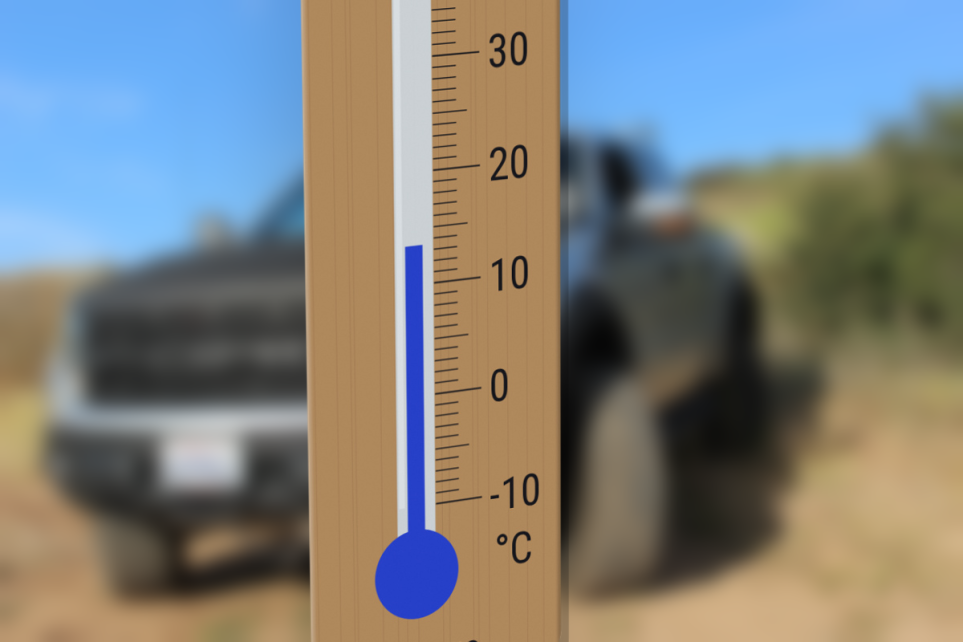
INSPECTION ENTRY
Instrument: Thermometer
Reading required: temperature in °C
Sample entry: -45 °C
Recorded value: 13.5 °C
